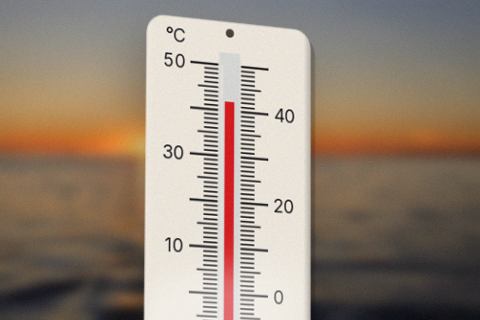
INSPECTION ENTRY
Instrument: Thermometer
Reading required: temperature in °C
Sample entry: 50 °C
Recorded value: 42 °C
